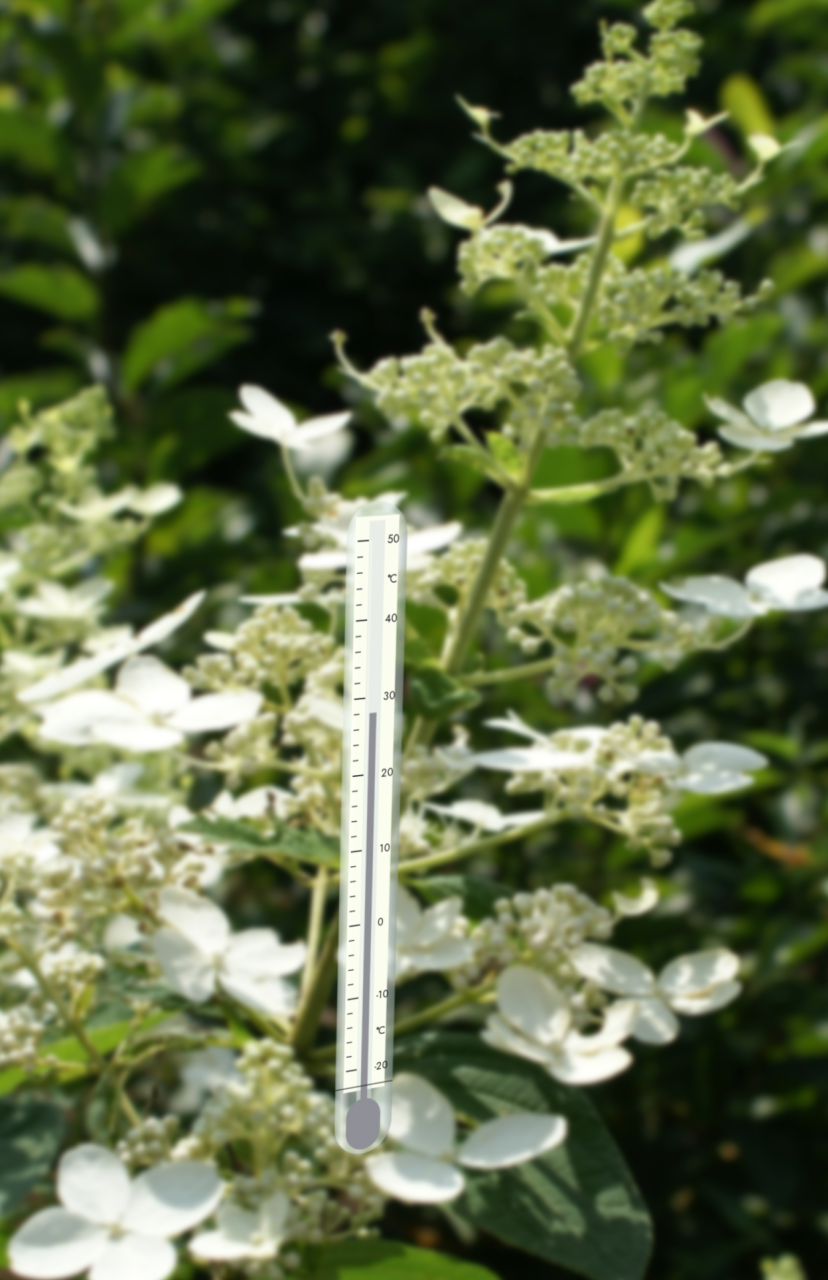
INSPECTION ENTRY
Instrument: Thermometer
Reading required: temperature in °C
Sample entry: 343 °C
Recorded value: 28 °C
